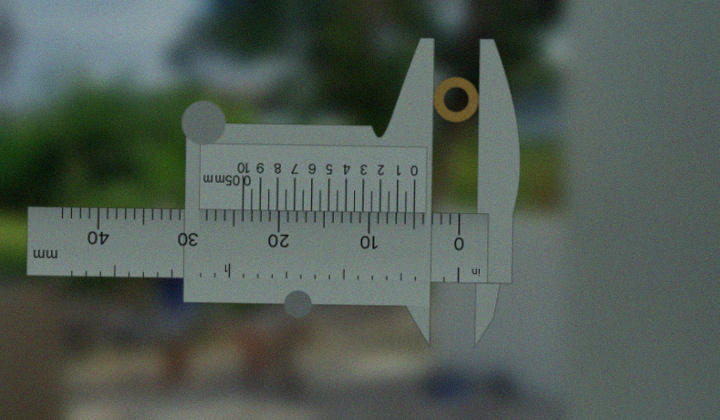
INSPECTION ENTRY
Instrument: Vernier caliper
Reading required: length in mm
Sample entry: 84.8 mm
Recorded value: 5.0 mm
